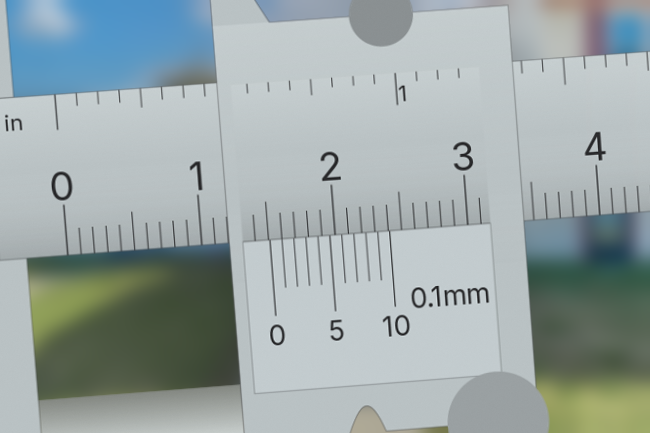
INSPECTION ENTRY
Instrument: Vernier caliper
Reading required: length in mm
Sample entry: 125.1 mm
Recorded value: 15.1 mm
